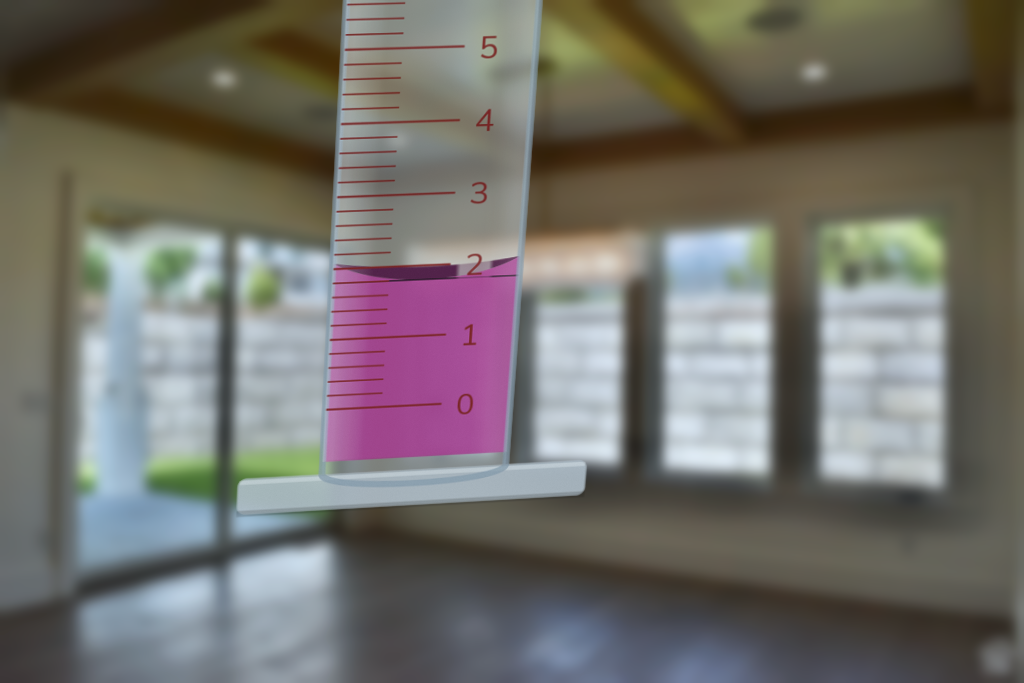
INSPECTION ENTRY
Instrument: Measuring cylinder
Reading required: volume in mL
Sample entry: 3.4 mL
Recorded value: 1.8 mL
